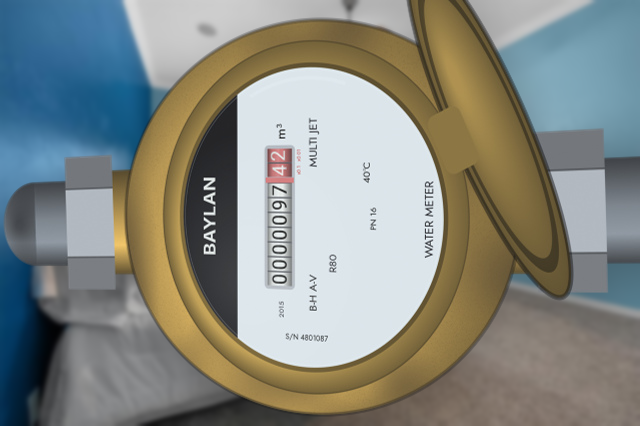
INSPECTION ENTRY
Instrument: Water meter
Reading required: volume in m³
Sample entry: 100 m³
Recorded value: 97.42 m³
